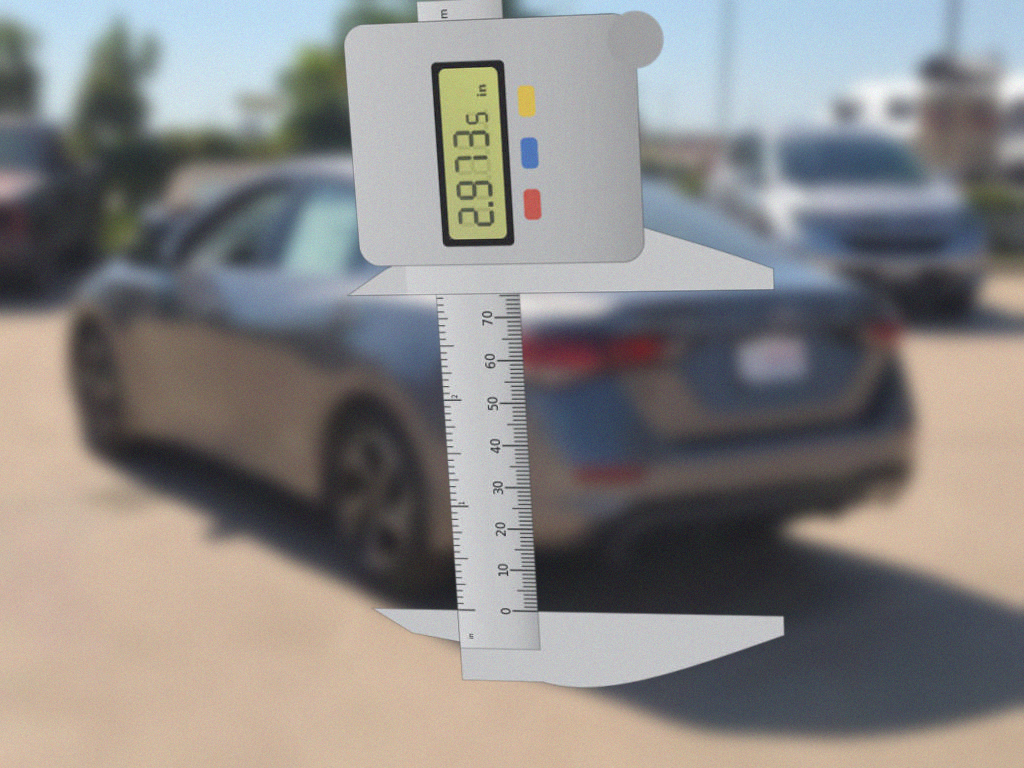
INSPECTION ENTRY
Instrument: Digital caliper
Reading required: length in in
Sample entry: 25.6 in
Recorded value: 2.9735 in
